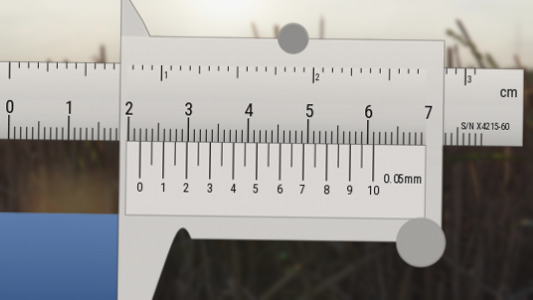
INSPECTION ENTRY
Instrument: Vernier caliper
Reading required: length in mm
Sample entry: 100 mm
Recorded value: 22.0 mm
